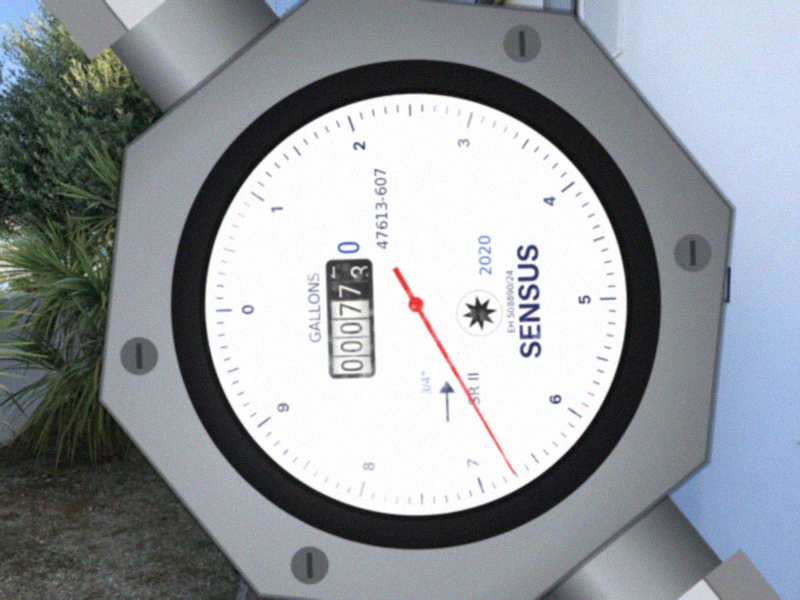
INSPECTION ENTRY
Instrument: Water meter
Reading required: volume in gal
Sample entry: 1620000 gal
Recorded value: 7726.7 gal
